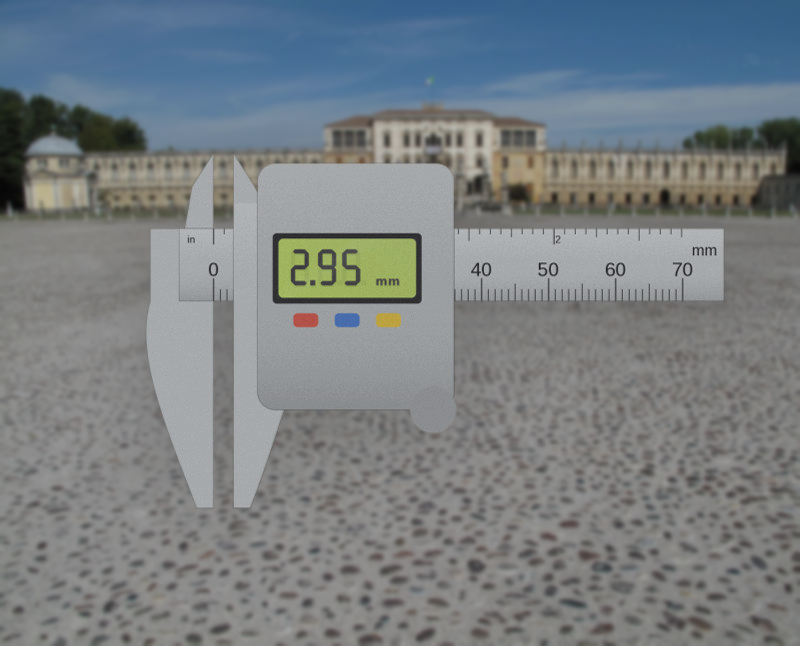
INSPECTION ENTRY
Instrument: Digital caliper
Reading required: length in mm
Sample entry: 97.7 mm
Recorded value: 2.95 mm
